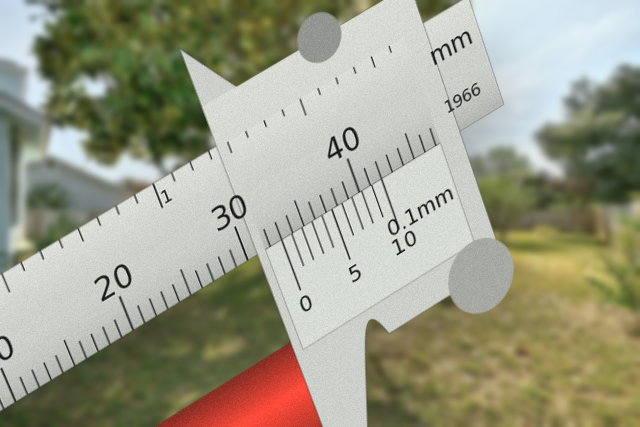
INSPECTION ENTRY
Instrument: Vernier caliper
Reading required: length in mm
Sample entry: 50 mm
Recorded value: 33.0 mm
